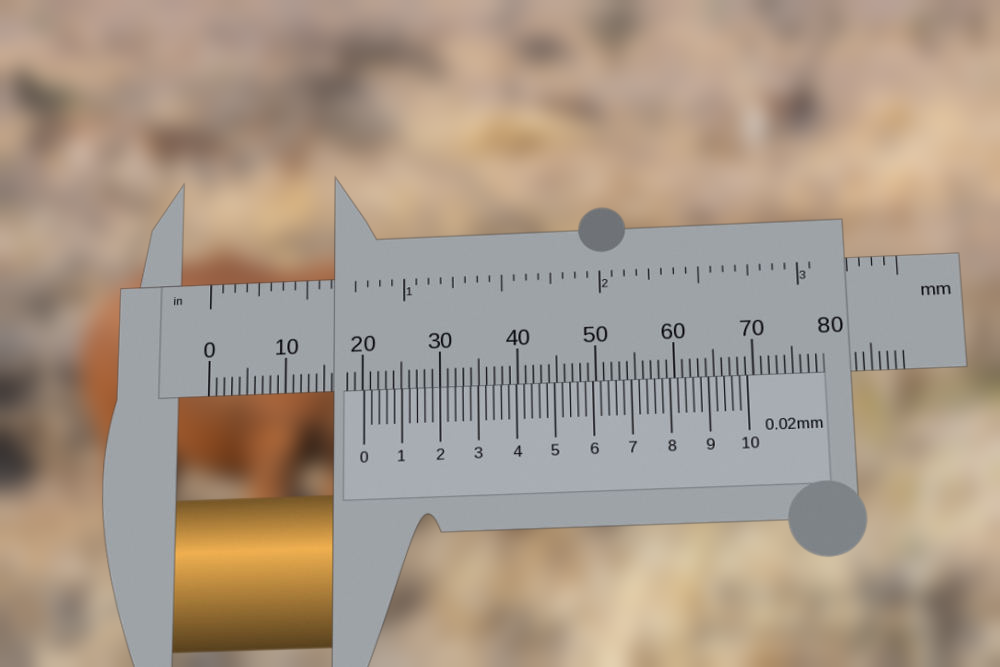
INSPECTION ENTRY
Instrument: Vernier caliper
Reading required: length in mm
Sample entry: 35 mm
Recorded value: 20.2 mm
